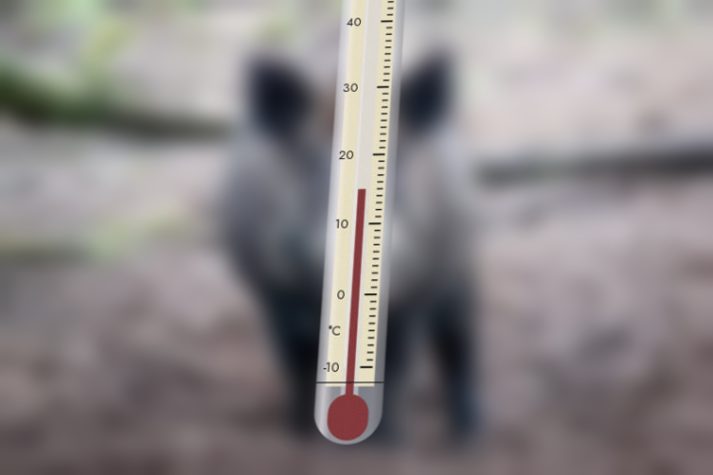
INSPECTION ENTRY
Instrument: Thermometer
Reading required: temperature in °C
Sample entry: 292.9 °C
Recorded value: 15 °C
